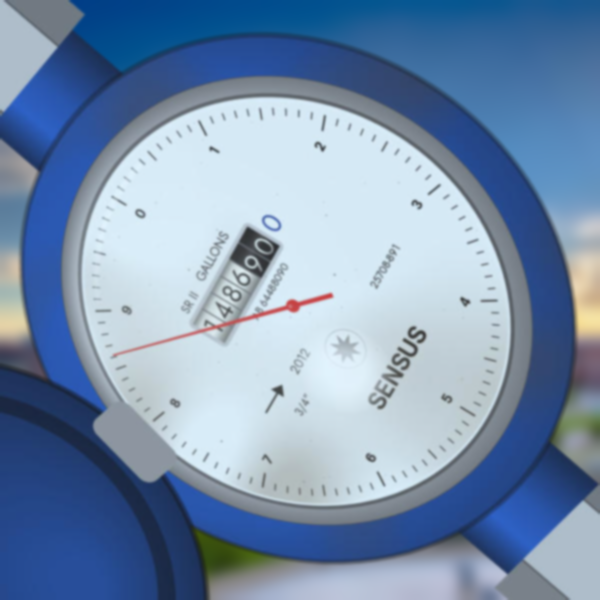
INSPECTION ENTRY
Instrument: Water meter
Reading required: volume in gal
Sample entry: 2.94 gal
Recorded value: 1486898.6 gal
